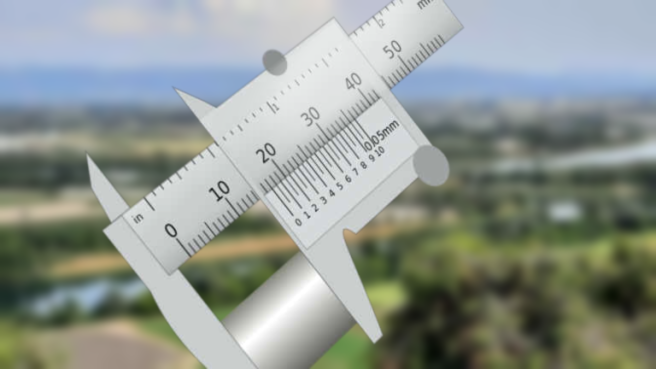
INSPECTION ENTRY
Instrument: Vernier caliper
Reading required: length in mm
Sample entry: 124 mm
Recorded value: 17.0 mm
